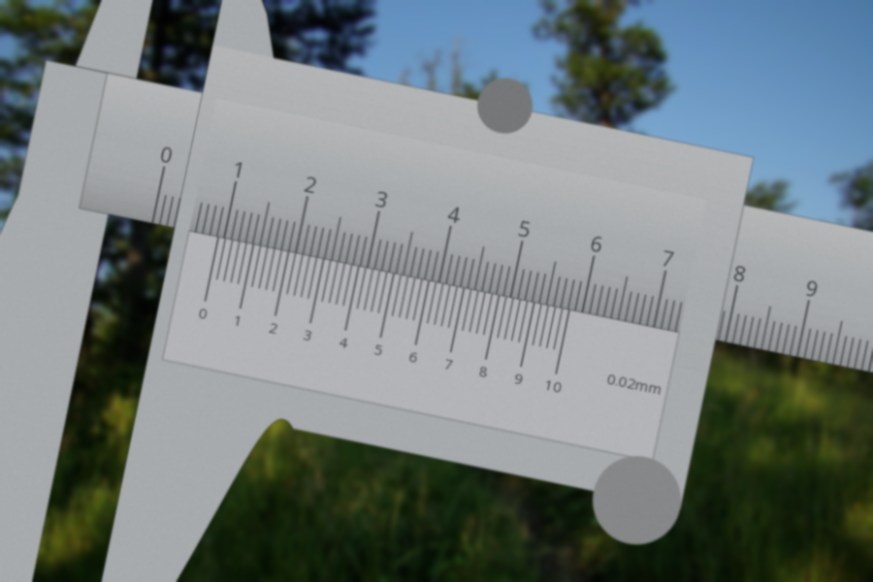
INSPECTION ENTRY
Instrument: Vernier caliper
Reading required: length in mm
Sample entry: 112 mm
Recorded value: 9.2 mm
